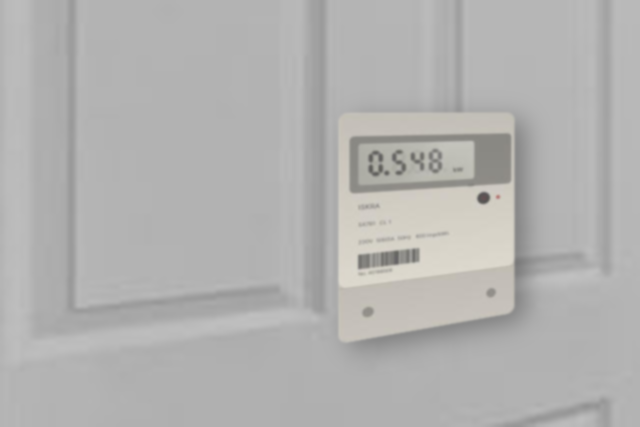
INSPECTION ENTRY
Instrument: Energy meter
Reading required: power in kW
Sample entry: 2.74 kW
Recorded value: 0.548 kW
